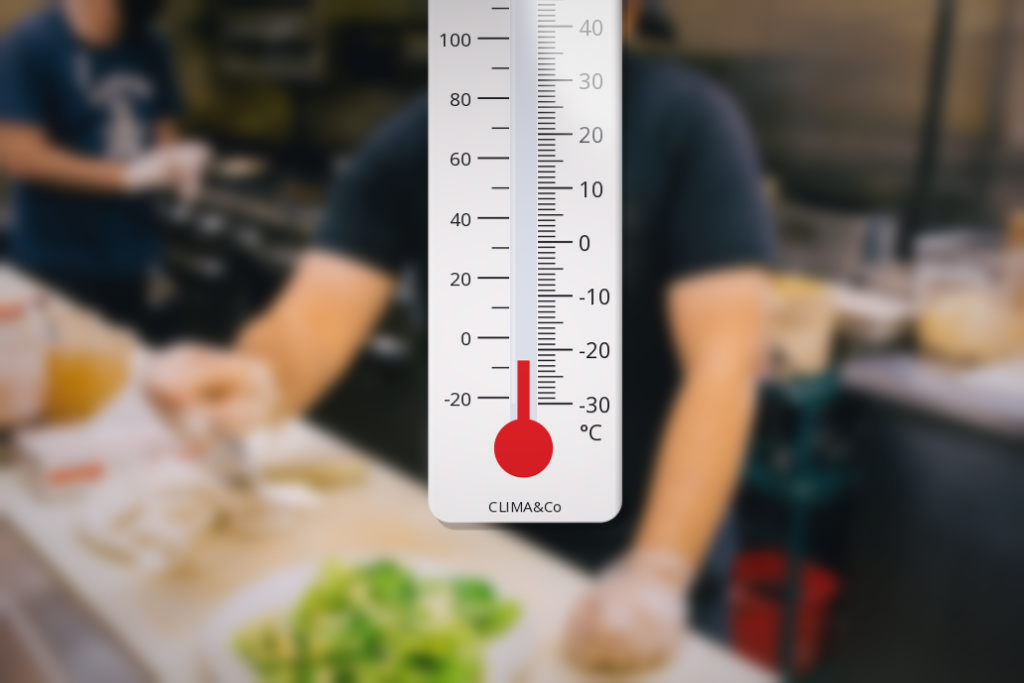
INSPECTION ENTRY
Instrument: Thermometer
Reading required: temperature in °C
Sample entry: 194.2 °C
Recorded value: -22 °C
